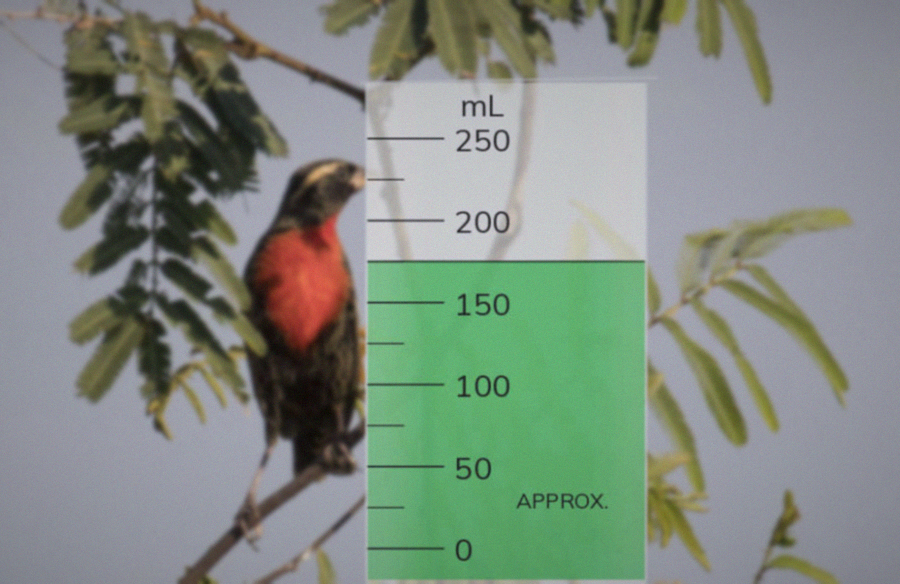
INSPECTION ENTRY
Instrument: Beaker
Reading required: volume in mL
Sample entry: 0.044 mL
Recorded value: 175 mL
